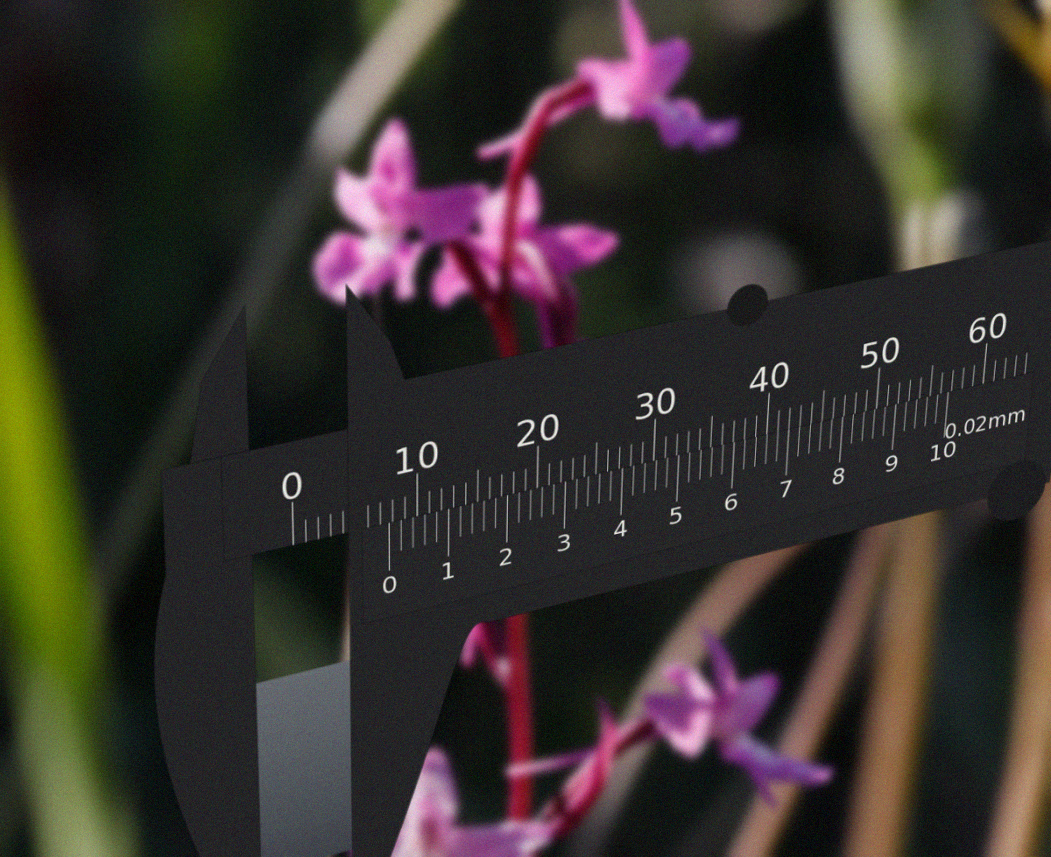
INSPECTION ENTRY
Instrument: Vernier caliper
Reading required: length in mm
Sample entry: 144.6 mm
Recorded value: 7.7 mm
